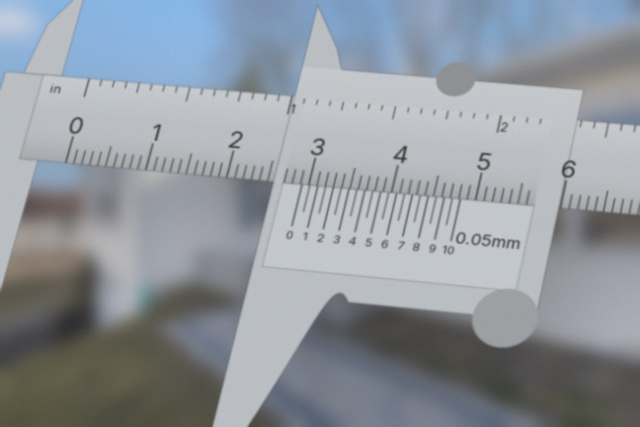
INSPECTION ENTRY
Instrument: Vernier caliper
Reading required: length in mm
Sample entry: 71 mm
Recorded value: 29.2 mm
